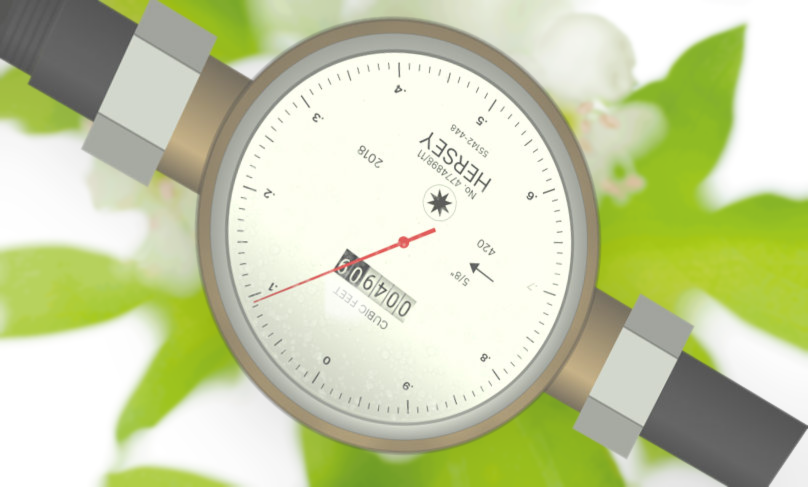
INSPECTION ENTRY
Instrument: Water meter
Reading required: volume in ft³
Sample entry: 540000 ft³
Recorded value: 4909.09 ft³
